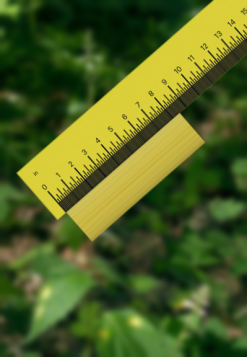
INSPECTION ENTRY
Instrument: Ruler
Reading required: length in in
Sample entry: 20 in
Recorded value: 8.5 in
